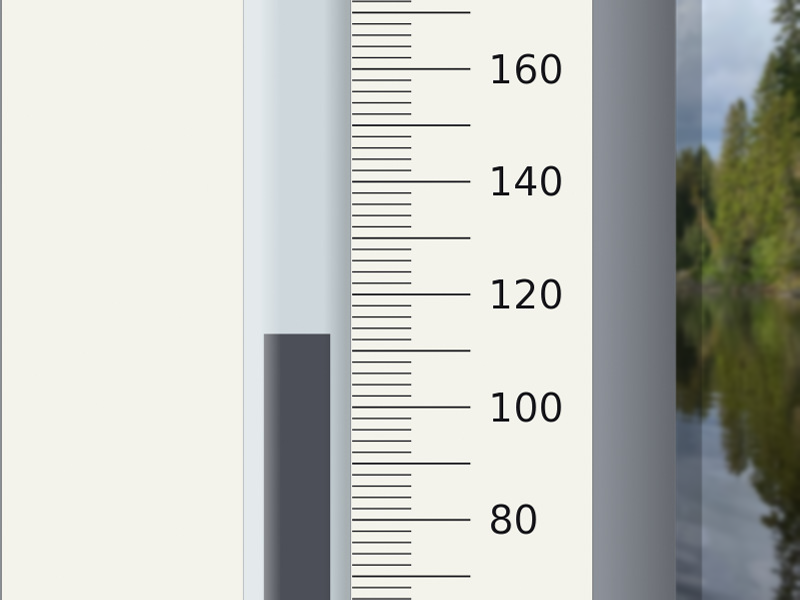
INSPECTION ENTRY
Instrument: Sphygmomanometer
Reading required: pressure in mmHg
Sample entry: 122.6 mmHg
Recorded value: 113 mmHg
